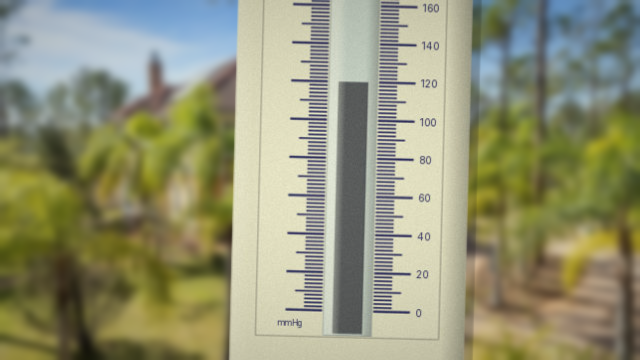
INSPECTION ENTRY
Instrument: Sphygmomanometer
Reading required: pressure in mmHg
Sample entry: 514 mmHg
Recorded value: 120 mmHg
